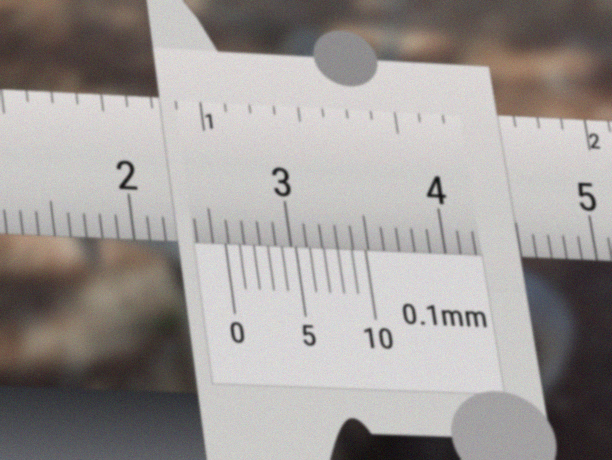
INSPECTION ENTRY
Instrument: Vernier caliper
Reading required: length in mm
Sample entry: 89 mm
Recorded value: 25.8 mm
